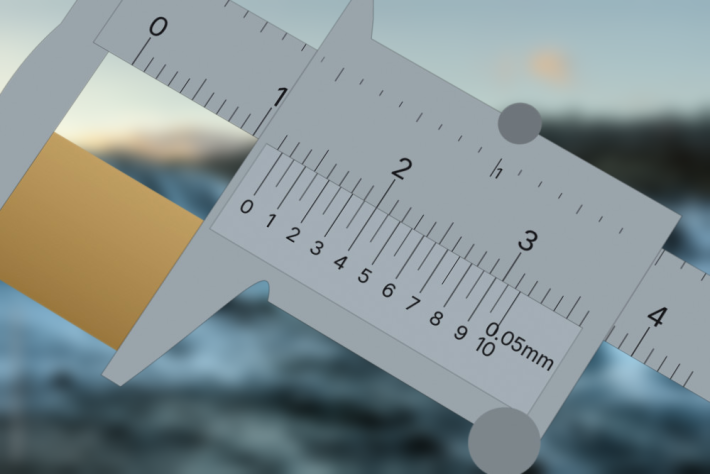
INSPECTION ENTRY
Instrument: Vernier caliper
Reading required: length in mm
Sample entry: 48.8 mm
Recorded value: 12.4 mm
